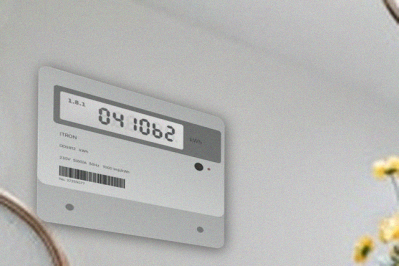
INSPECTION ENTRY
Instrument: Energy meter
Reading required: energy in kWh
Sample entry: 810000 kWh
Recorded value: 41062 kWh
